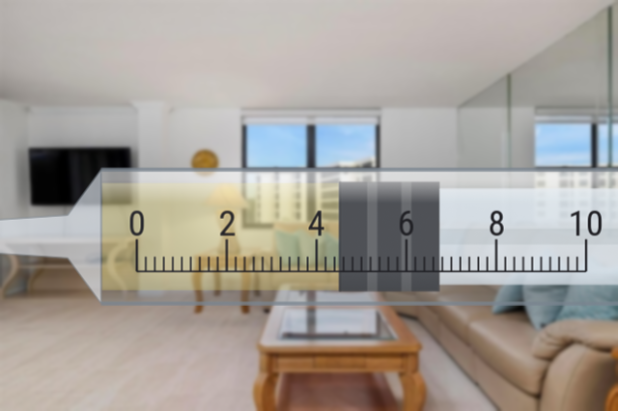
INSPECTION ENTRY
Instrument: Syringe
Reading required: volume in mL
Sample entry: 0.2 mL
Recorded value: 4.5 mL
